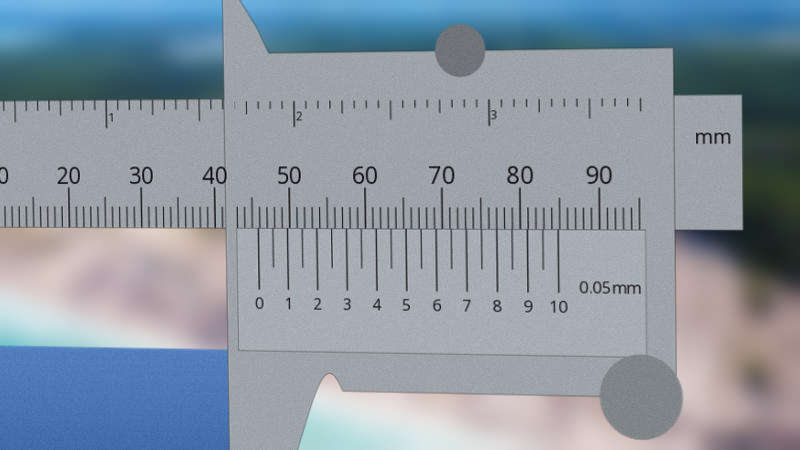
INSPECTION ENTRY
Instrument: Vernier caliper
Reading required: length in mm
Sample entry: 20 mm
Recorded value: 45.8 mm
